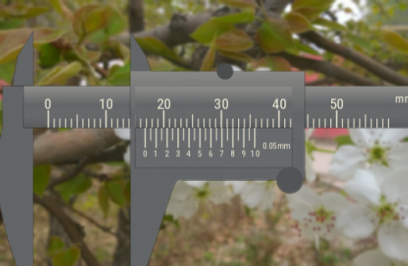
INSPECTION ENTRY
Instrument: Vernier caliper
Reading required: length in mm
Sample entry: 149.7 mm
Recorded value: 16.8 mm
